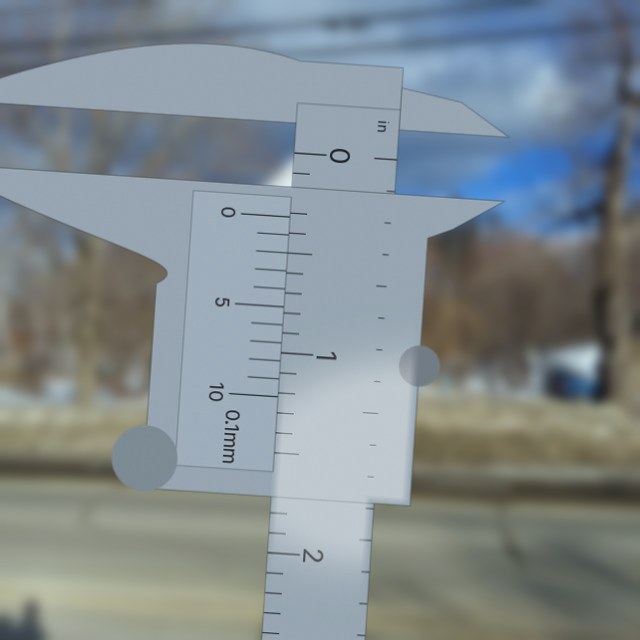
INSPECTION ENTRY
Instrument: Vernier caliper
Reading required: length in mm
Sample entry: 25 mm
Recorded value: 3.2 mm
